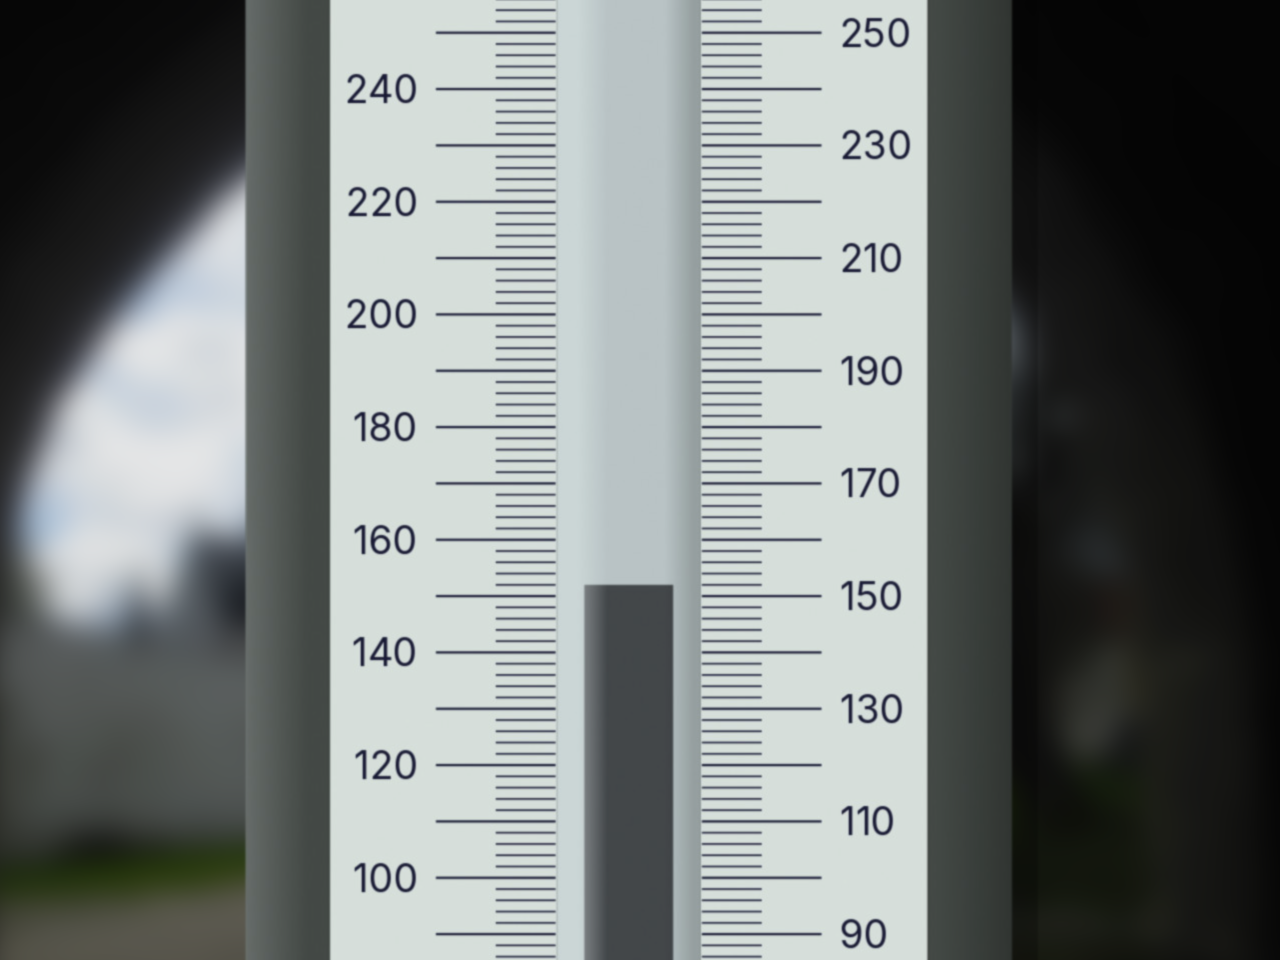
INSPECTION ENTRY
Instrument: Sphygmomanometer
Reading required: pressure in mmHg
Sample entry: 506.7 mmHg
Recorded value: 152 mmHg
